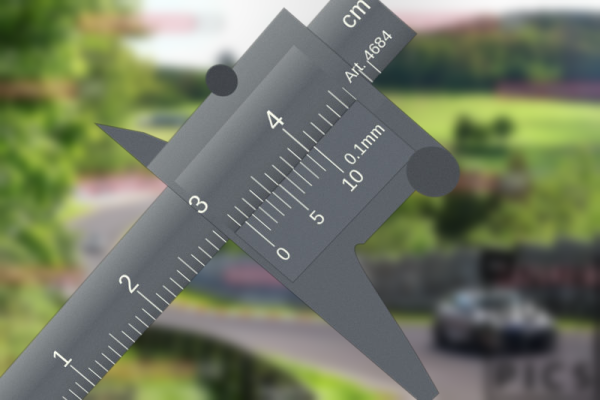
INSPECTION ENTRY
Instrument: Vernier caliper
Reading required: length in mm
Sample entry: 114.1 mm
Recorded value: 31.6 mm
